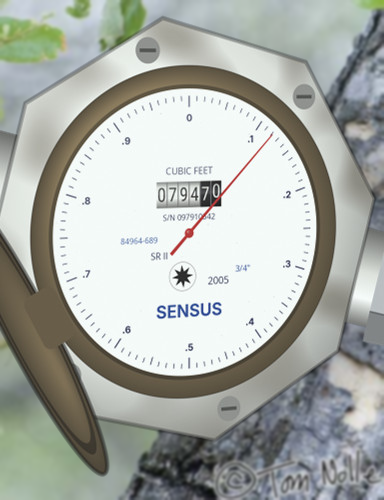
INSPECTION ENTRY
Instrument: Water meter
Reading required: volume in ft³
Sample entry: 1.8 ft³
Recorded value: 79470.12 ft³
